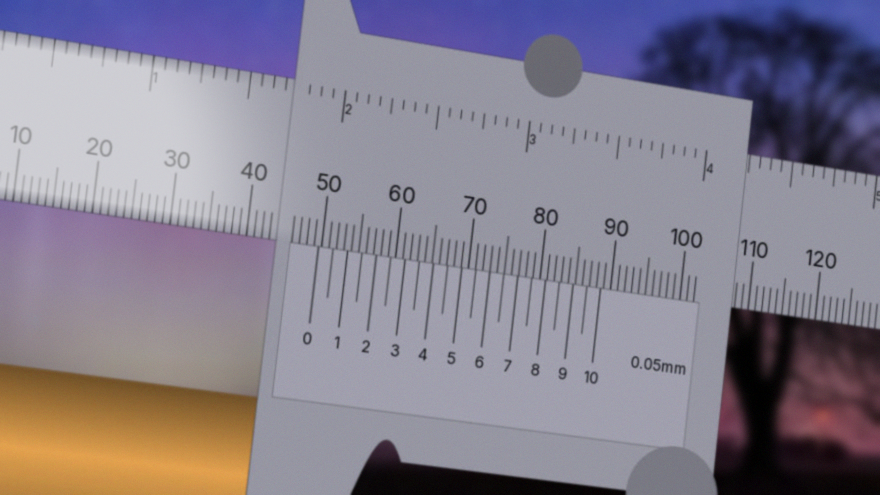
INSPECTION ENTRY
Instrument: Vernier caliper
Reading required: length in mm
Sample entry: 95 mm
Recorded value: 49.6 mm
